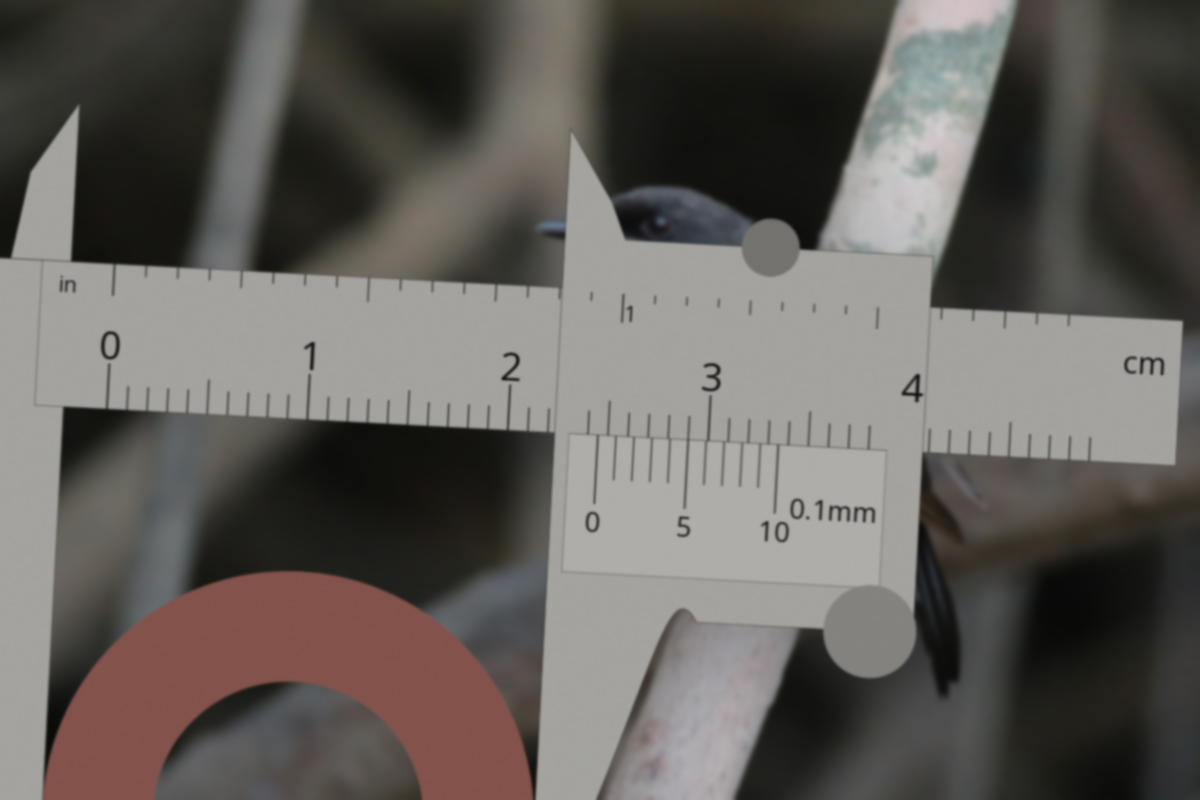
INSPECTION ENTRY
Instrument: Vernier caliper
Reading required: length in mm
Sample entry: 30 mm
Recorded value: 24.5 mm
